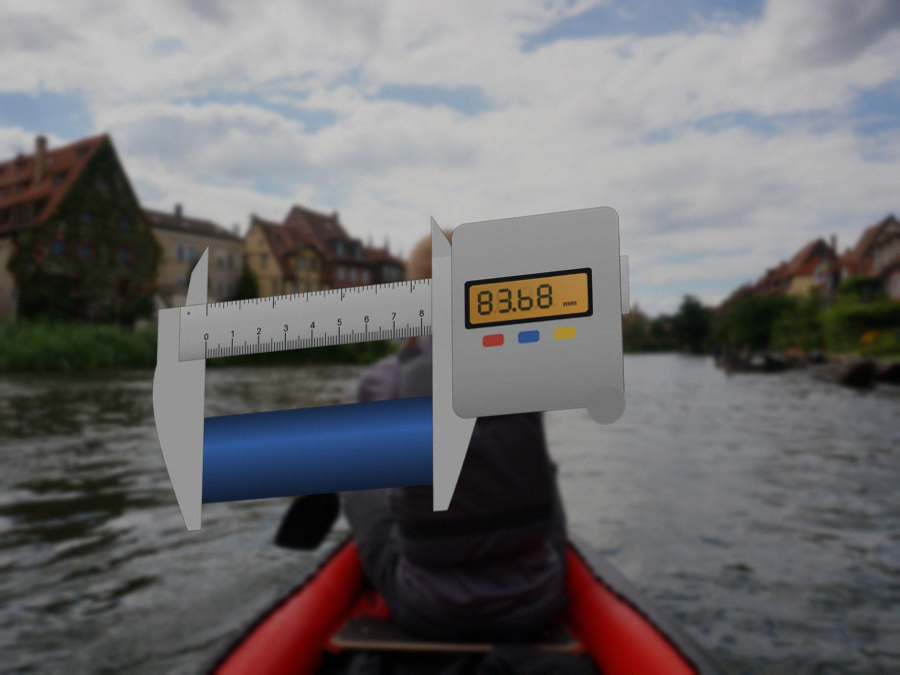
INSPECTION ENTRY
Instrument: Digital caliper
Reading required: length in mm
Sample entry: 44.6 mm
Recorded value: 83.68 mm
